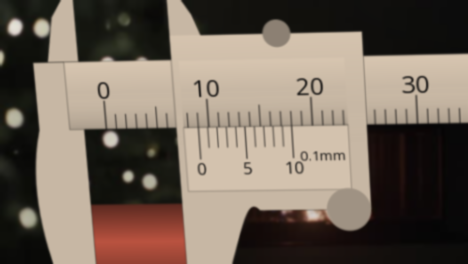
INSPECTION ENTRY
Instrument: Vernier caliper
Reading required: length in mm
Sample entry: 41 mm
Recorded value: 9.0 mm
